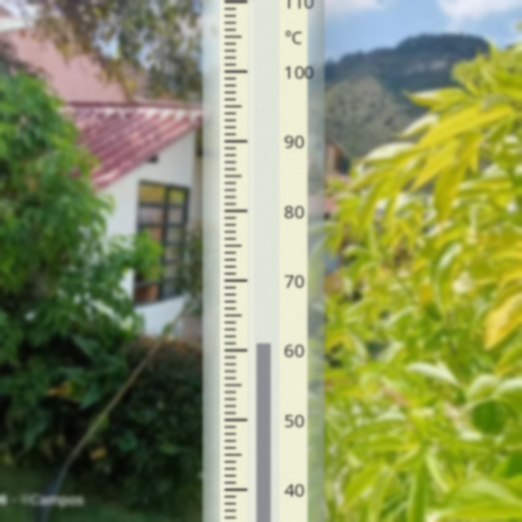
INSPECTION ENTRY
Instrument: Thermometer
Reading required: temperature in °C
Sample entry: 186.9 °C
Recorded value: 61 °C
